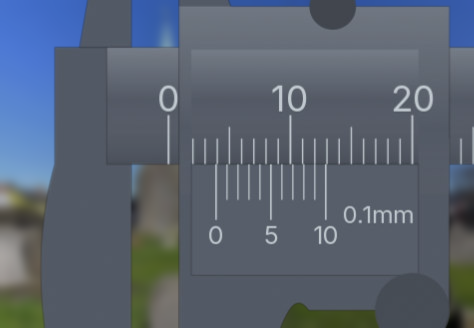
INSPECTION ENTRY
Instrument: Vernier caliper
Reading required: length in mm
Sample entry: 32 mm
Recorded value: 3.9 mm
